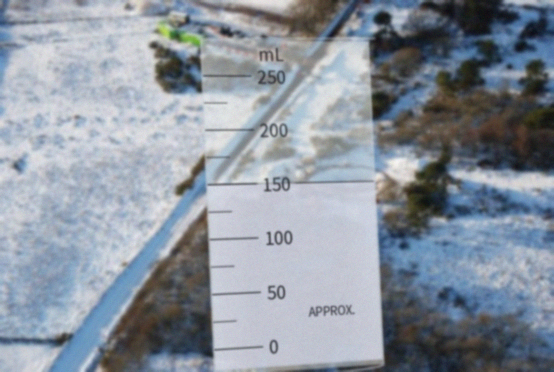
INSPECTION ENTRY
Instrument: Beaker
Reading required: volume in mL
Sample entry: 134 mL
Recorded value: 150 mL
